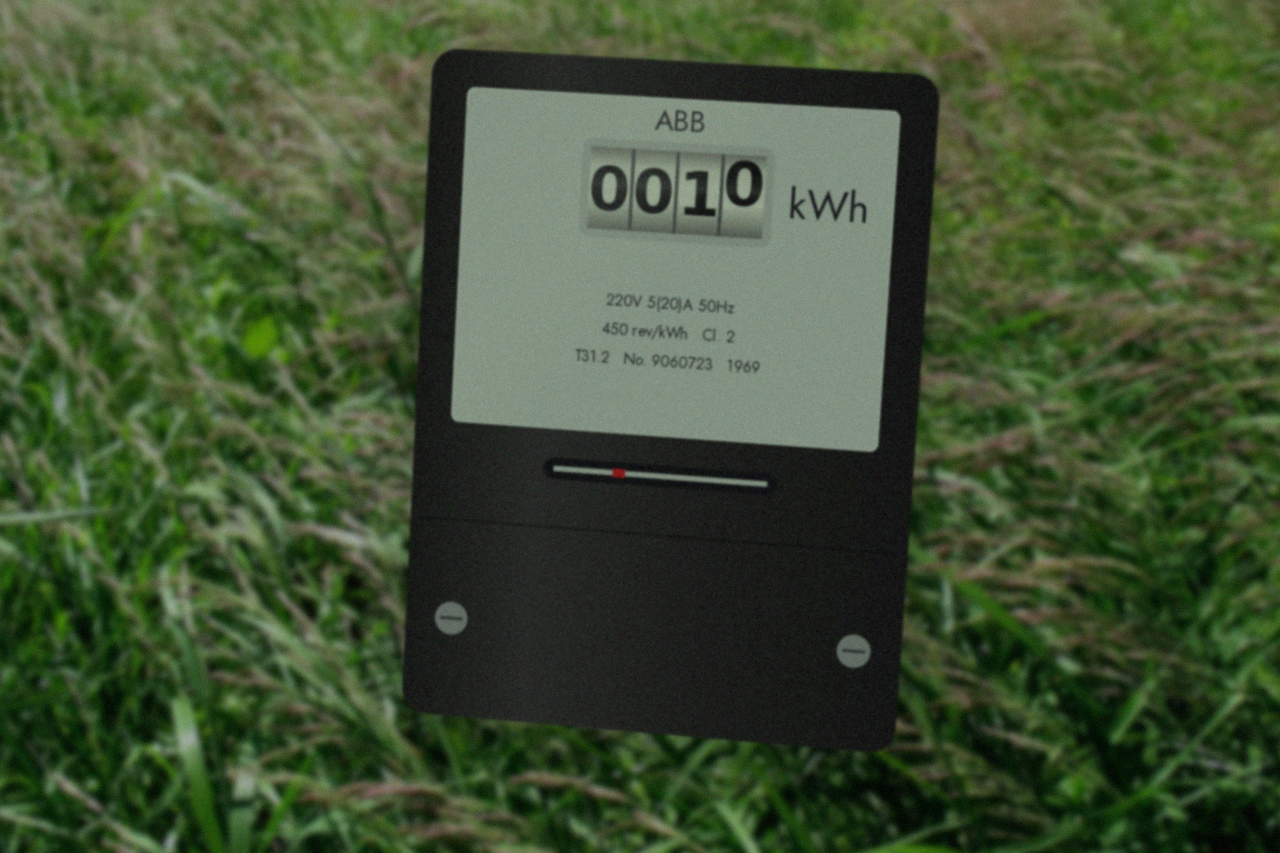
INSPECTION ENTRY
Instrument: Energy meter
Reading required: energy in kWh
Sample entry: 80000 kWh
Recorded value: 10 kWh
